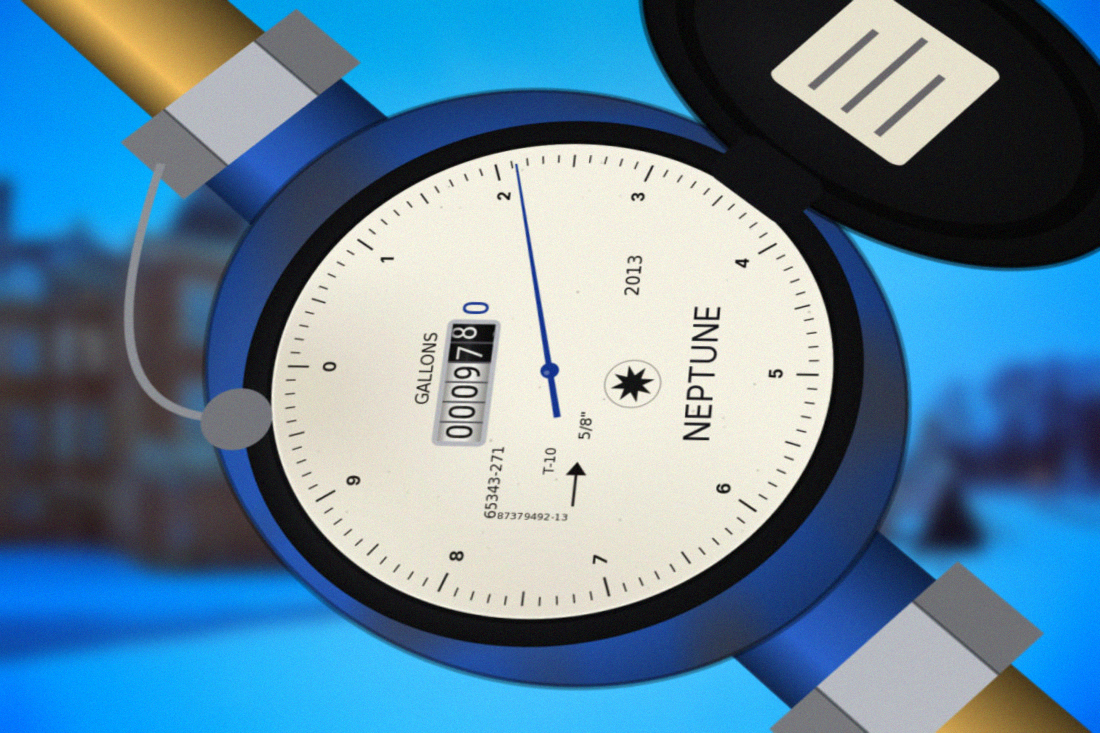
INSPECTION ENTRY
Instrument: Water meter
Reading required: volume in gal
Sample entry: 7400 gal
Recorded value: 9782.1 gal
